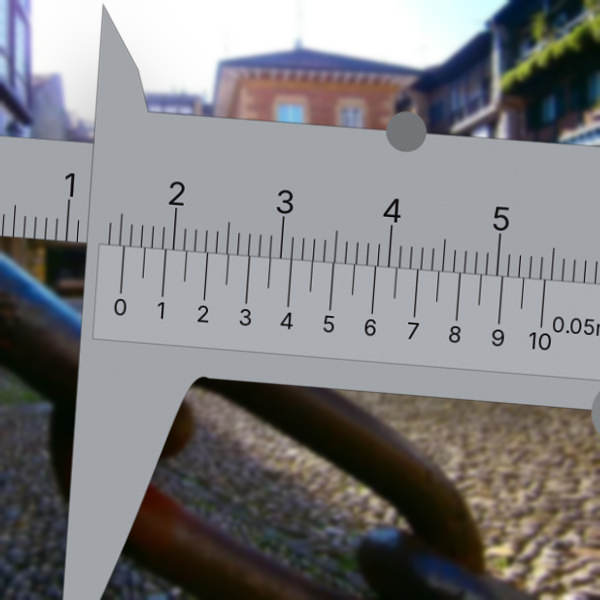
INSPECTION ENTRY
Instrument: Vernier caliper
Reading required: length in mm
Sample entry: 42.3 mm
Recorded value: 15.4 mm
